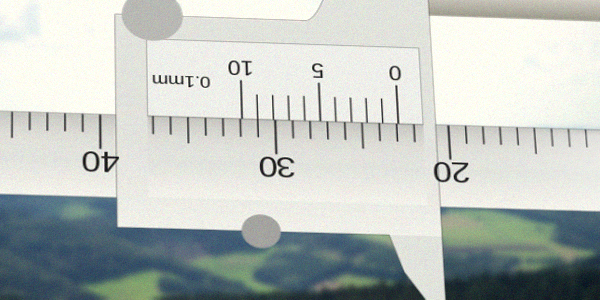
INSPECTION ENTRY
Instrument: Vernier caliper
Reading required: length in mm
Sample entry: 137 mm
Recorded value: 22.9 mm
